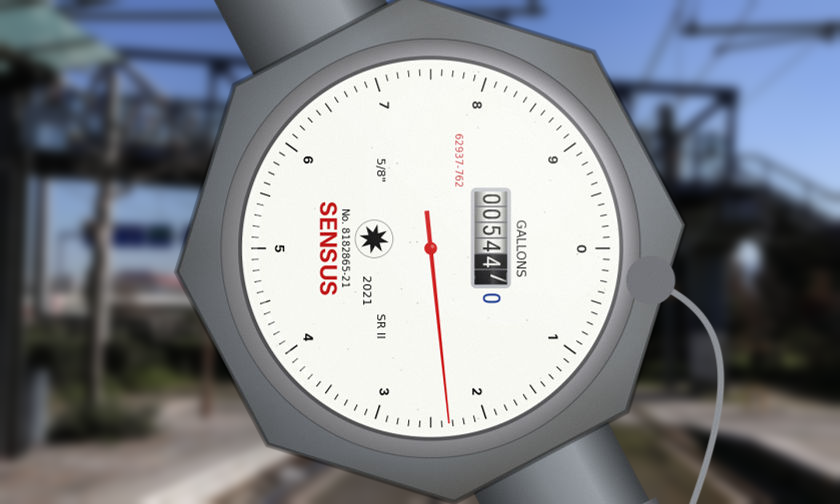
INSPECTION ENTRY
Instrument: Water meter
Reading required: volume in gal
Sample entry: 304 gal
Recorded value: 54472.3 gal
